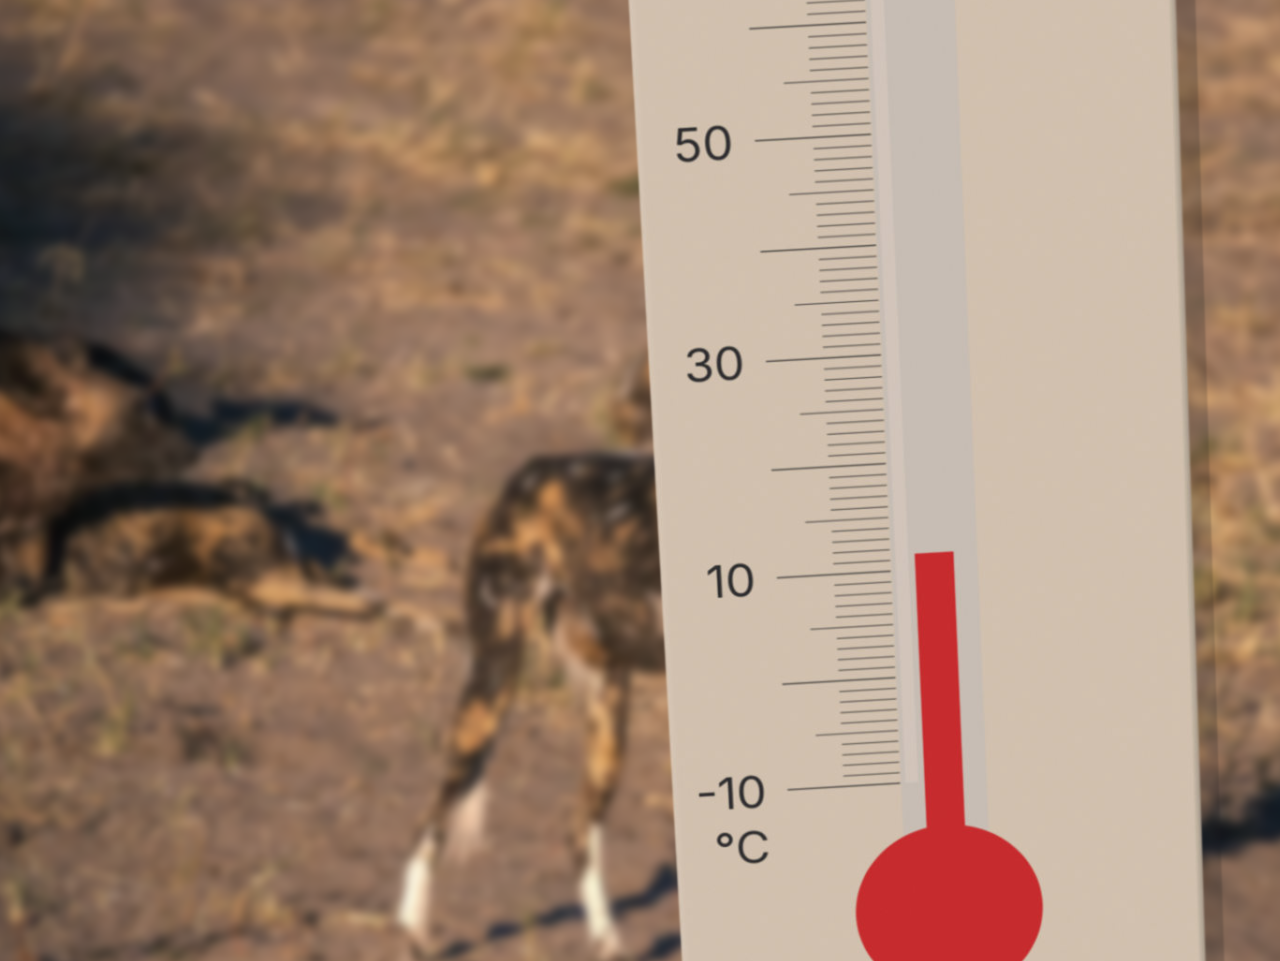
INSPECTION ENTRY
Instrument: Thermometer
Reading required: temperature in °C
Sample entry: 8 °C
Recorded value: 11.5 °C
